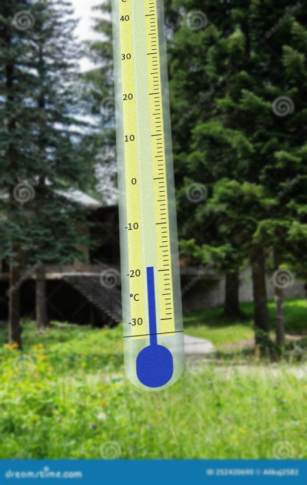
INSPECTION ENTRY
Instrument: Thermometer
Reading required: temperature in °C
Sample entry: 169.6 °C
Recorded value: -19 °C
